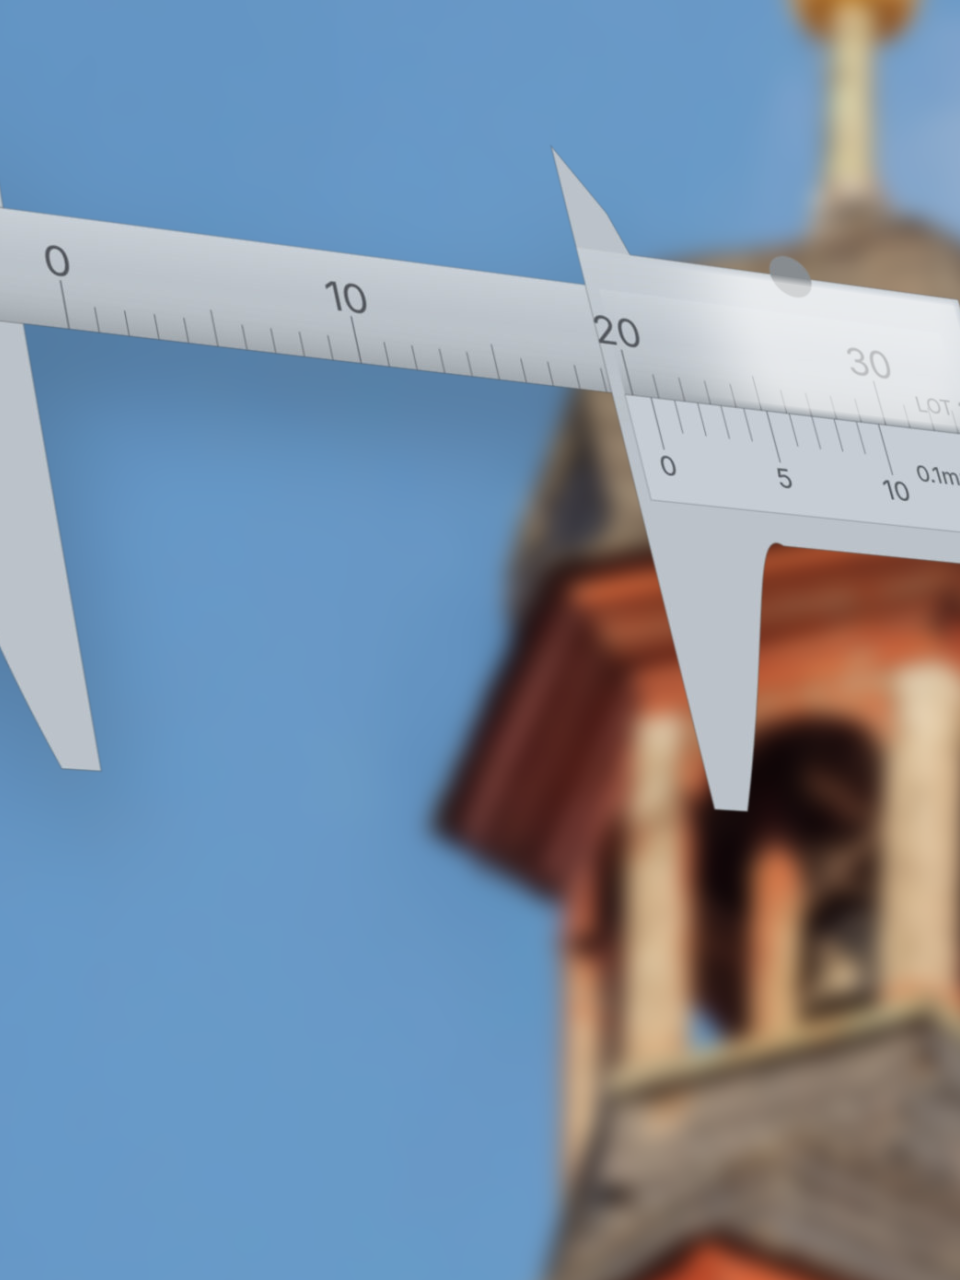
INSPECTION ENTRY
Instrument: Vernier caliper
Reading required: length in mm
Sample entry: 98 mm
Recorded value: 20.7 mm
